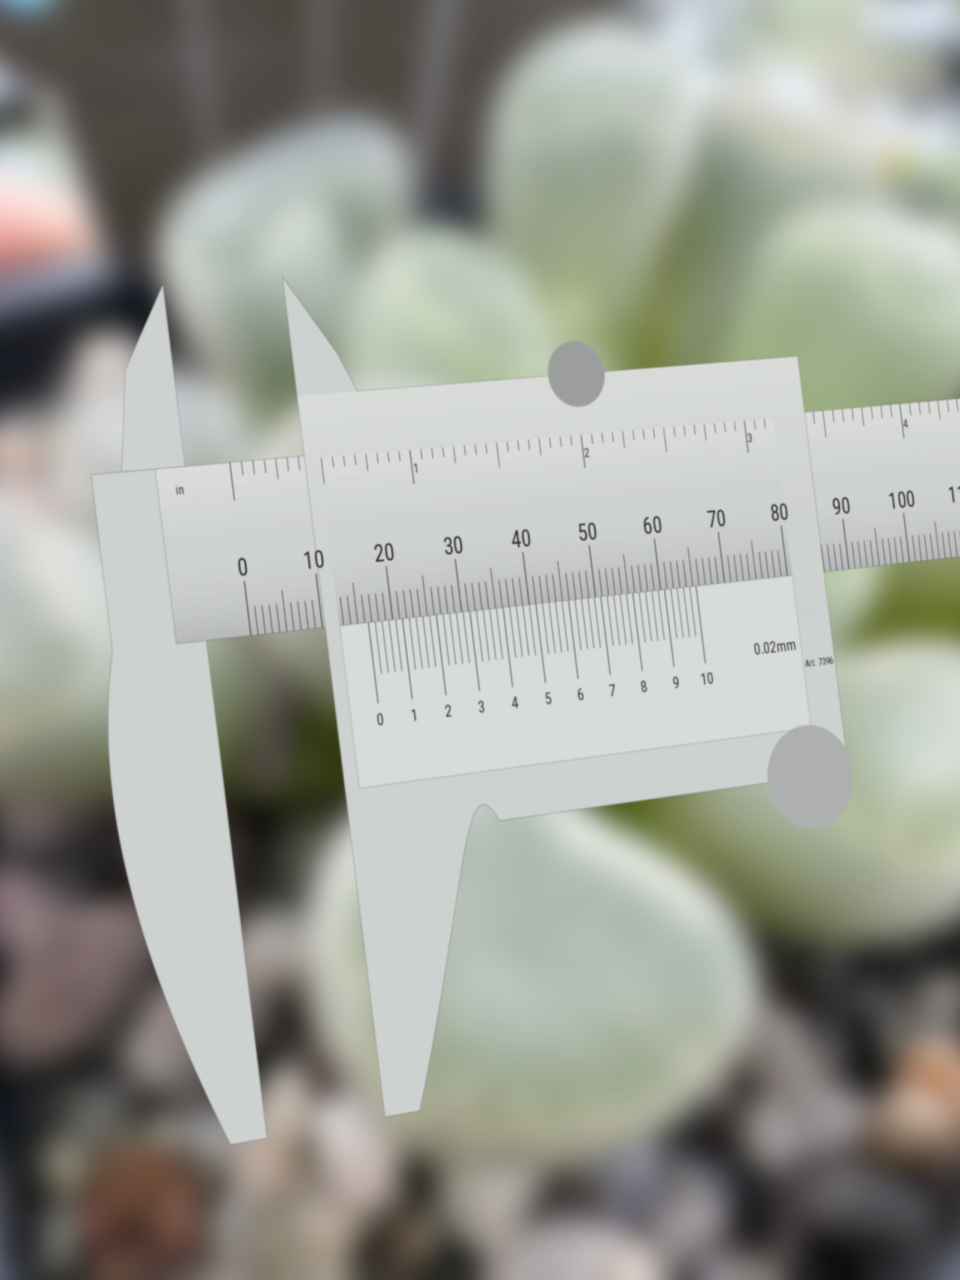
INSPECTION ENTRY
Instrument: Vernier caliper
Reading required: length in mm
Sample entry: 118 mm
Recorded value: 16.5 mm
